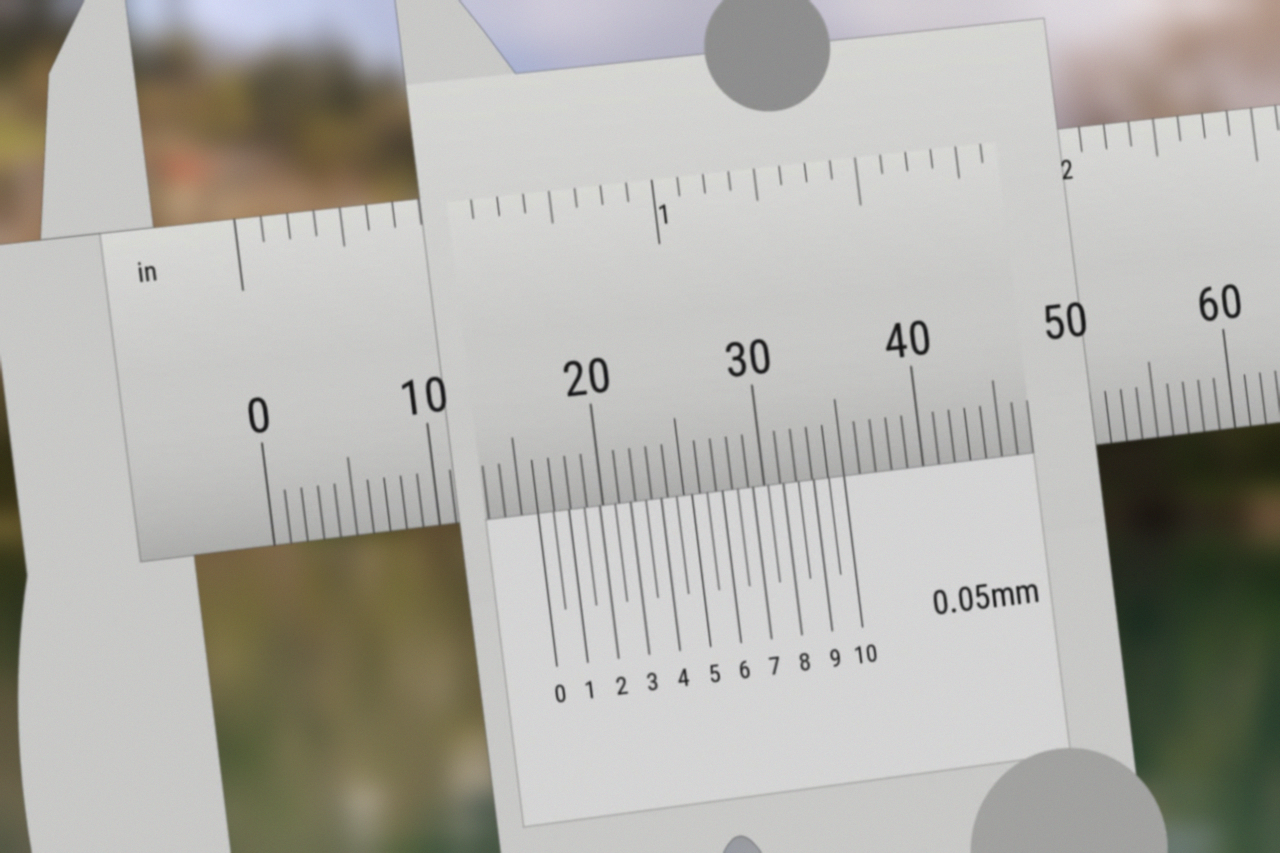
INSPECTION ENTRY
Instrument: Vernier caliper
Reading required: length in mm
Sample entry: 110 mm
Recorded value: 16.0 mm
